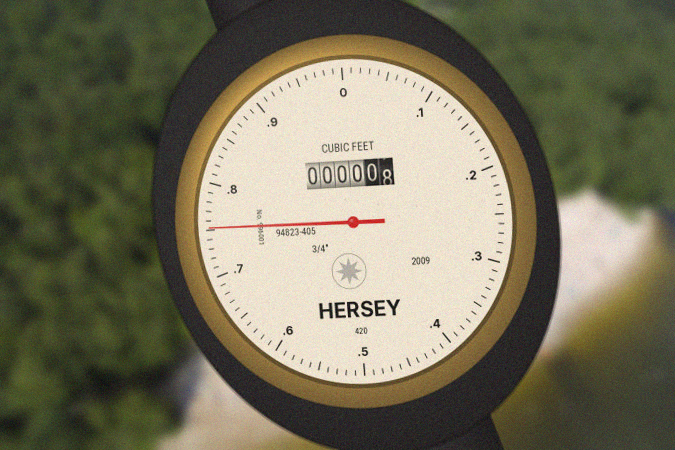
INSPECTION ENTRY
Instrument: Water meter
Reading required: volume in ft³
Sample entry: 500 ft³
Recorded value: 7.75 ft³
